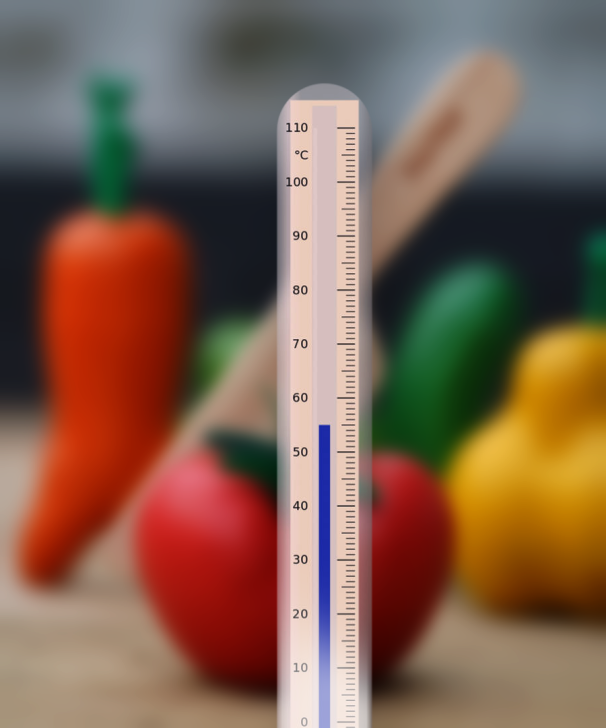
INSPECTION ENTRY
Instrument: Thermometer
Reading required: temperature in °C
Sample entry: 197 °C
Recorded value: 55 °C
